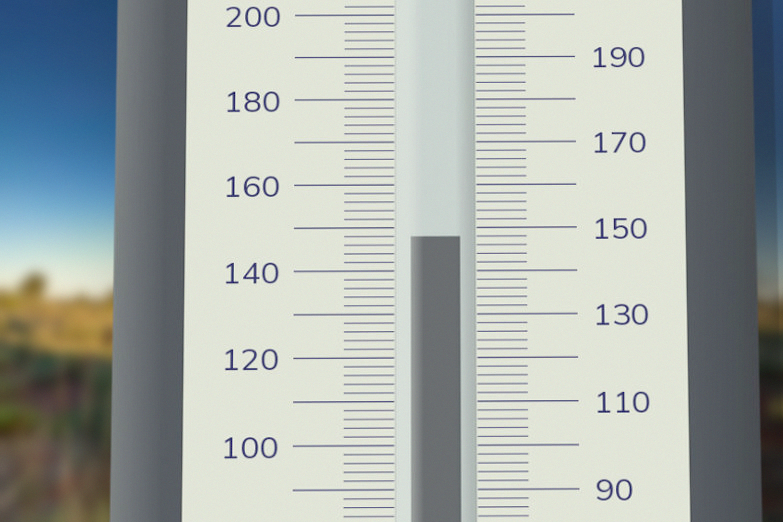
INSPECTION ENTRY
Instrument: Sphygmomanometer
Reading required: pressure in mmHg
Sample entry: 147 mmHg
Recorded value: 148 mmHg
